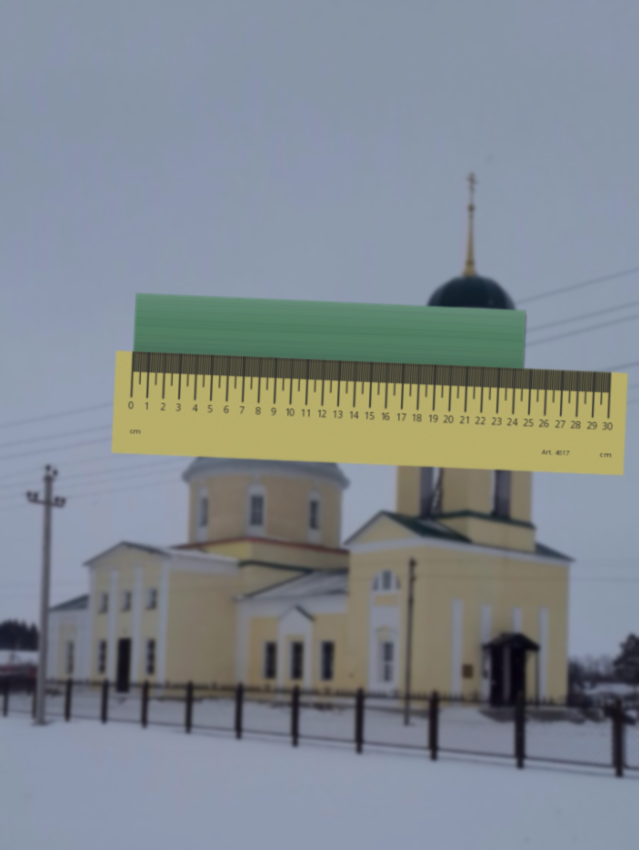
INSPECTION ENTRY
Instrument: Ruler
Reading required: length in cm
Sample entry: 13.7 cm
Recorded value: 24.5 cm
